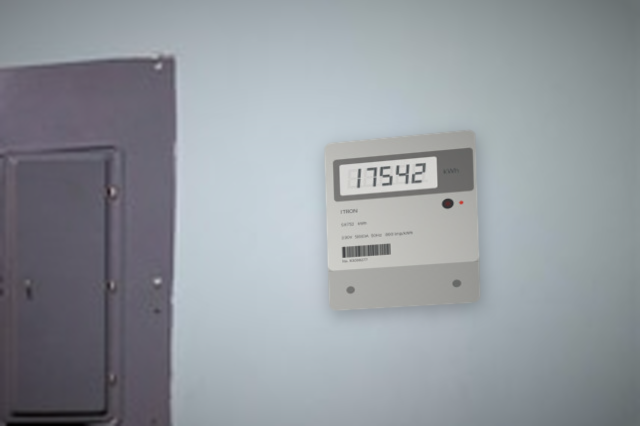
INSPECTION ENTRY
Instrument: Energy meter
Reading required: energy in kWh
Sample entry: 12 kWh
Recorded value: 17542 kWh
